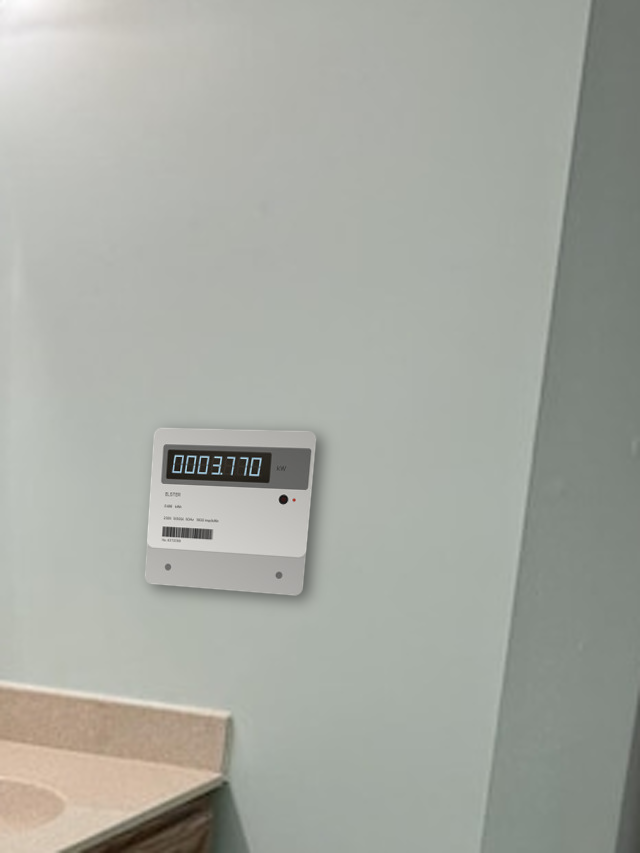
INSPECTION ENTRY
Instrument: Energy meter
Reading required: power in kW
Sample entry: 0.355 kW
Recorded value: 3.770 kW
